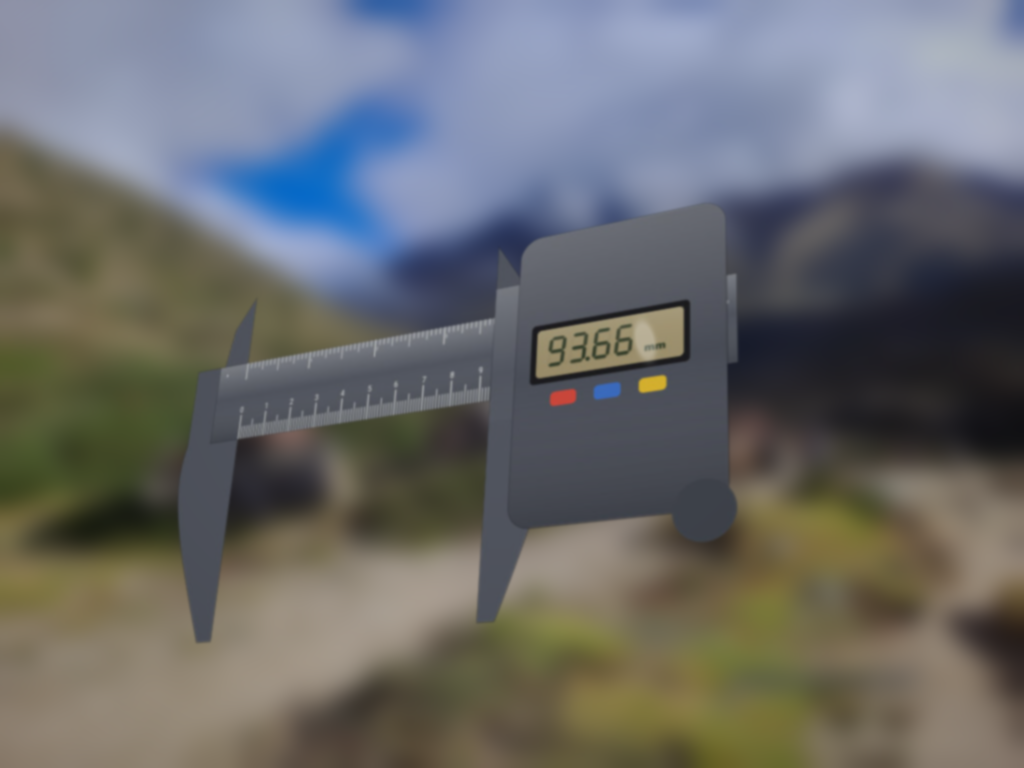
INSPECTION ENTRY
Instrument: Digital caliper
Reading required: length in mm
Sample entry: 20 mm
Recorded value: 93.66 mm
